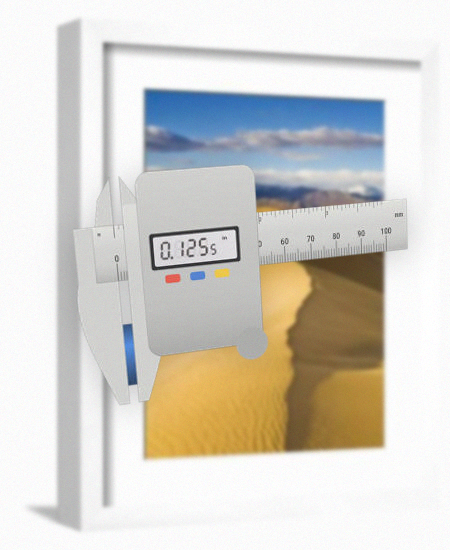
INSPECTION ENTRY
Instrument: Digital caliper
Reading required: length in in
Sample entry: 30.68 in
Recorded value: 0.1255 in
